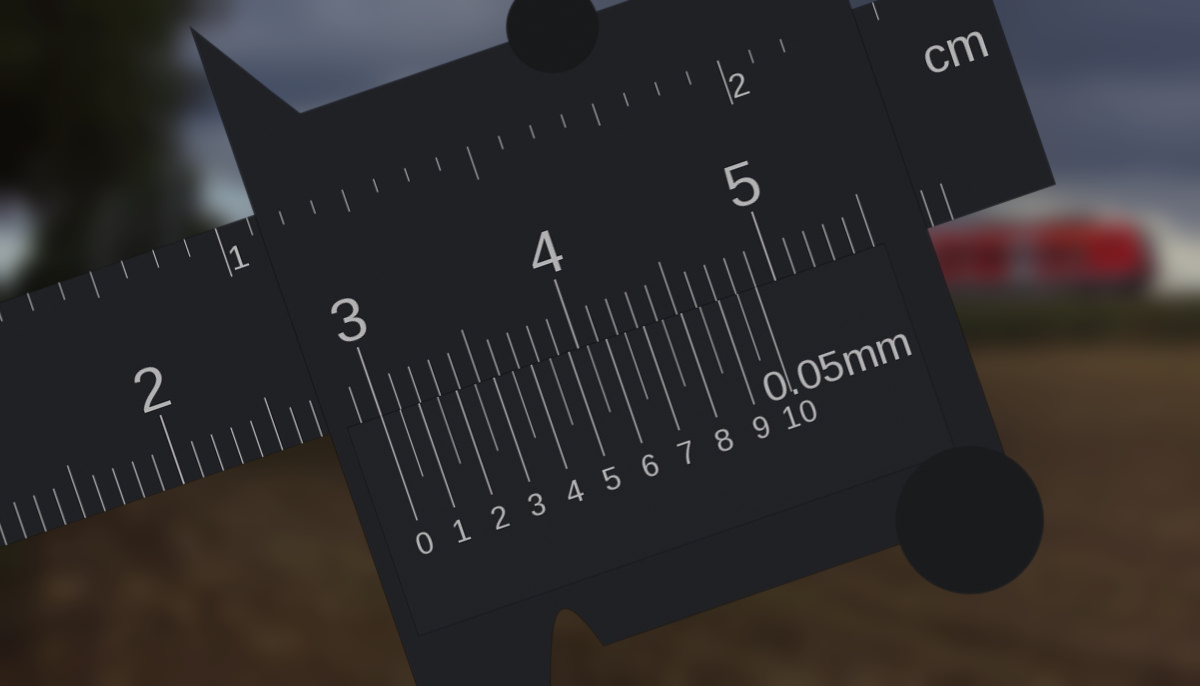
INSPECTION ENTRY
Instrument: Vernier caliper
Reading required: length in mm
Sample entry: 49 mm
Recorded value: 30.0 mm
